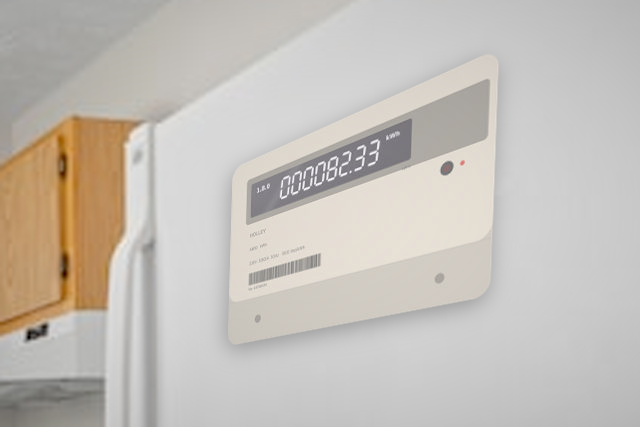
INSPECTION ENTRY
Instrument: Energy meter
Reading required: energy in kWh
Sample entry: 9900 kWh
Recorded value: 82.33 kWh
